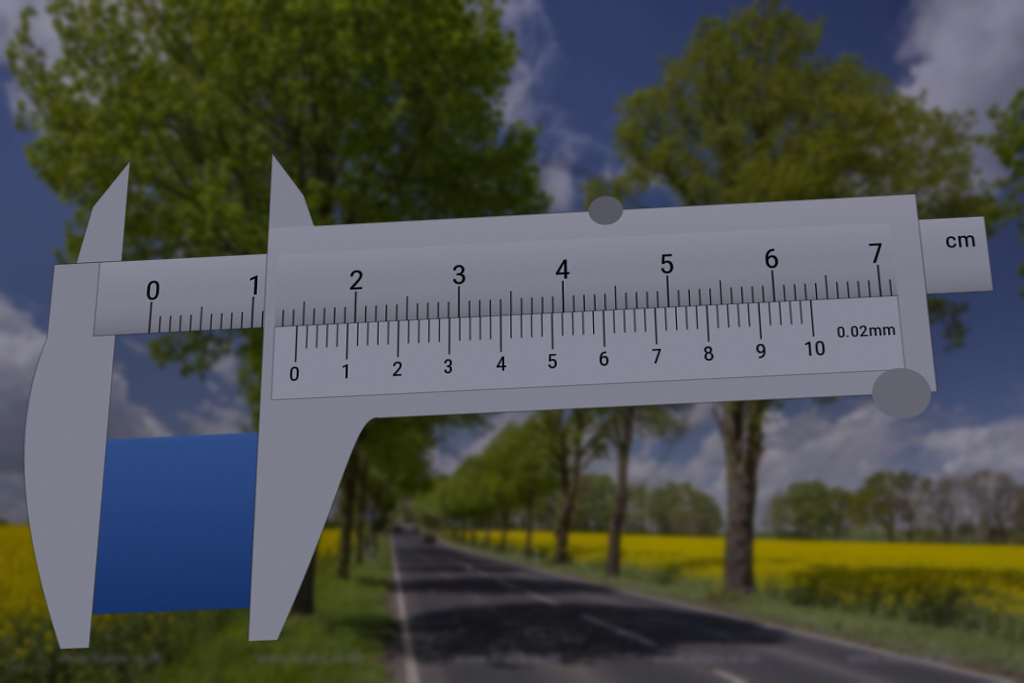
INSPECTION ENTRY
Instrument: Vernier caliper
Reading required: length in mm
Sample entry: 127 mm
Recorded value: 14.4 mm
